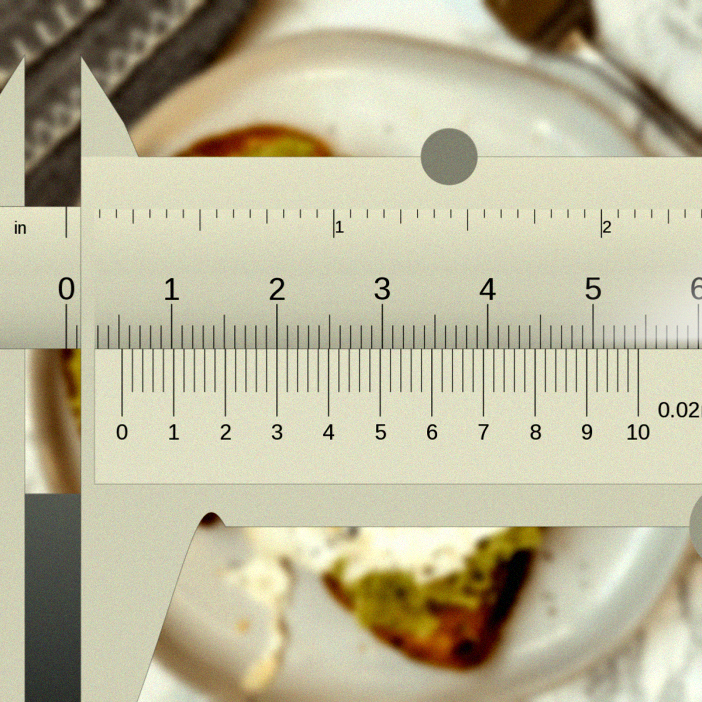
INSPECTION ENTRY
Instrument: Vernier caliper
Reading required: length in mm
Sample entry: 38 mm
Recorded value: 5.3 mm
